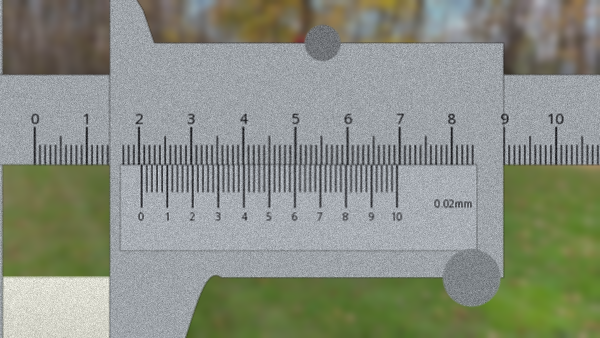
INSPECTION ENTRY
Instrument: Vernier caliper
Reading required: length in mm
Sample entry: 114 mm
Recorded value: 20.5 mm
